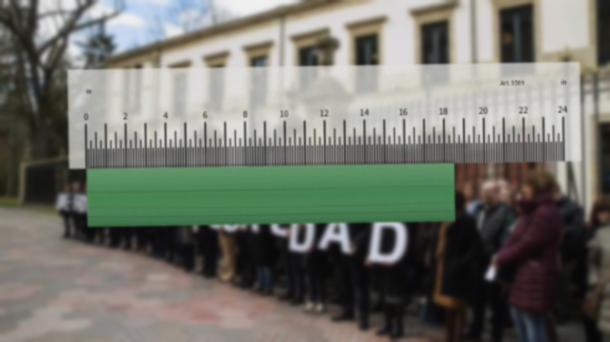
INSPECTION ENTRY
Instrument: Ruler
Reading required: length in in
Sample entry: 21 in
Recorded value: 18.5 in
